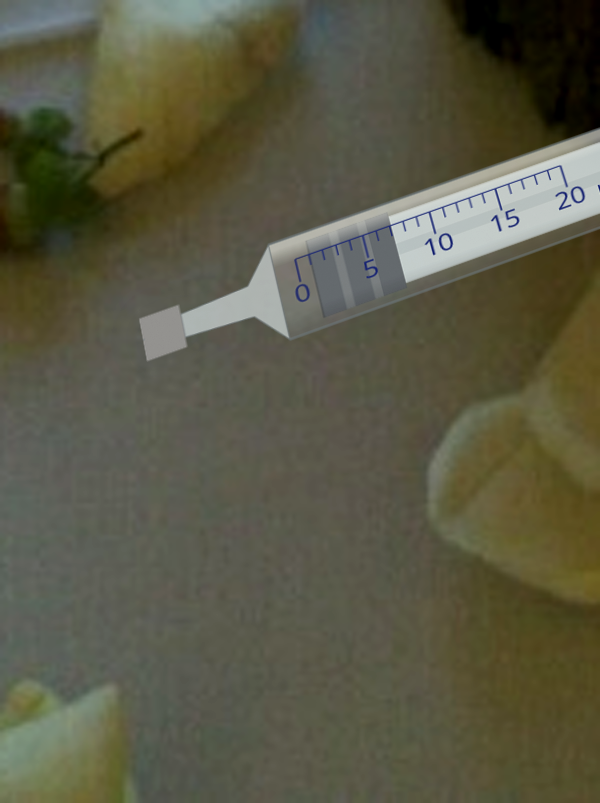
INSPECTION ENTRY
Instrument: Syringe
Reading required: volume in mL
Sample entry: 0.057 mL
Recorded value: 1 mL
